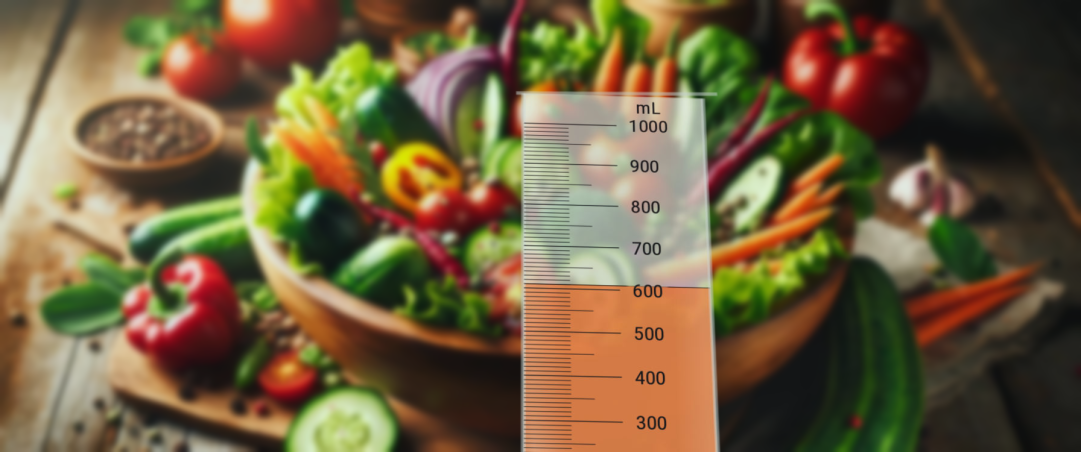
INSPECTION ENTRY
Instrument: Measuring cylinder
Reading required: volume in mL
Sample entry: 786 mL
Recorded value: 610 mL
